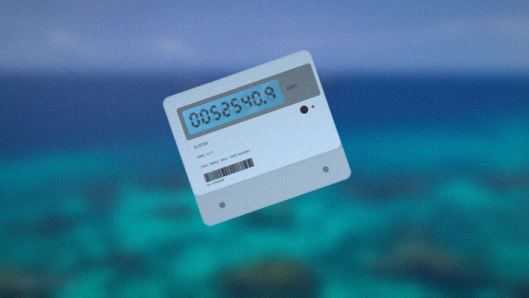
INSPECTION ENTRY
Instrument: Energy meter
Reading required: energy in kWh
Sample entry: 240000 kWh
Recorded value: 52540.9 kWh
